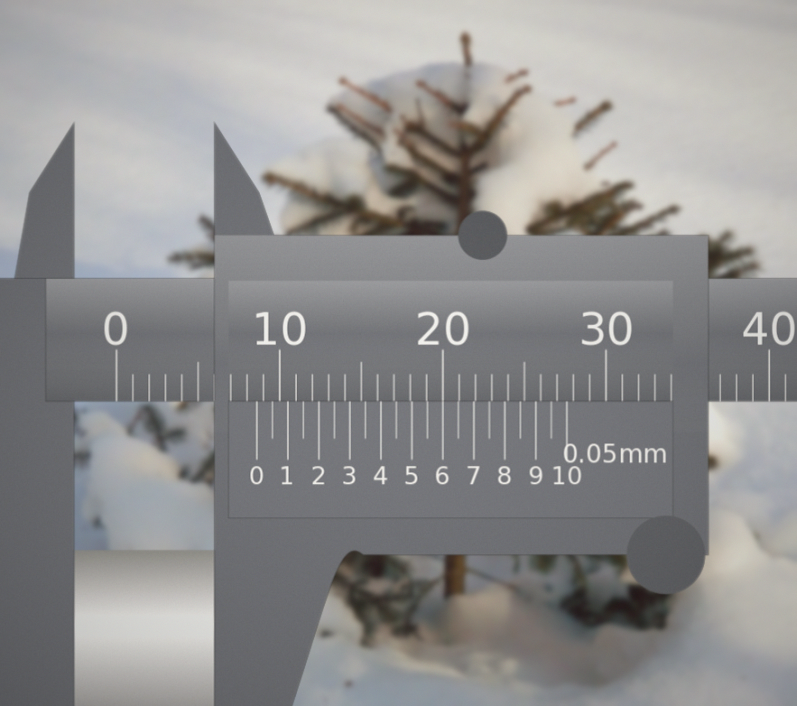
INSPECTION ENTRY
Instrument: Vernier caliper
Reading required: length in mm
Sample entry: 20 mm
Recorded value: 8.6 mm
